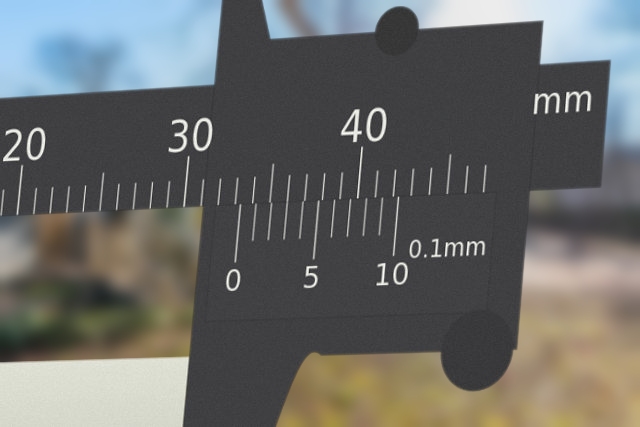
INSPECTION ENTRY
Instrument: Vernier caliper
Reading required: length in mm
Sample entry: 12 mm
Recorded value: 33.3 mm
